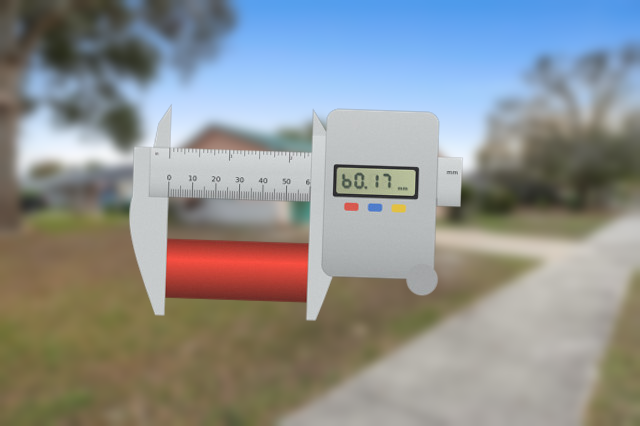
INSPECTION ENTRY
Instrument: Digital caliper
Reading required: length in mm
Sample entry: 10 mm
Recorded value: 60.17 mm
